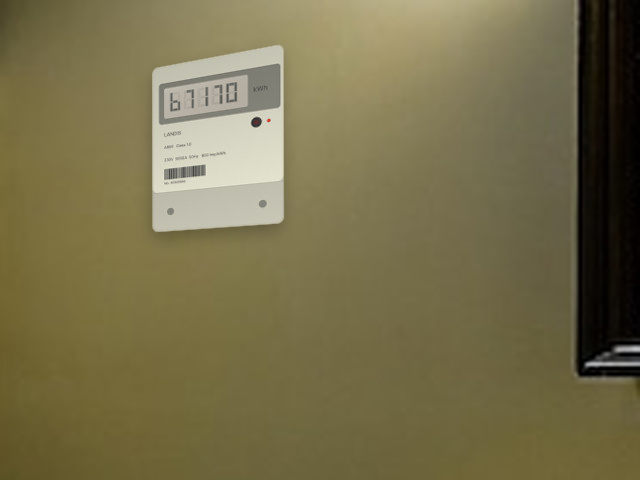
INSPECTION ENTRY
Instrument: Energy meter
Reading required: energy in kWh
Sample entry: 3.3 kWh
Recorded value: 67170 kWh
